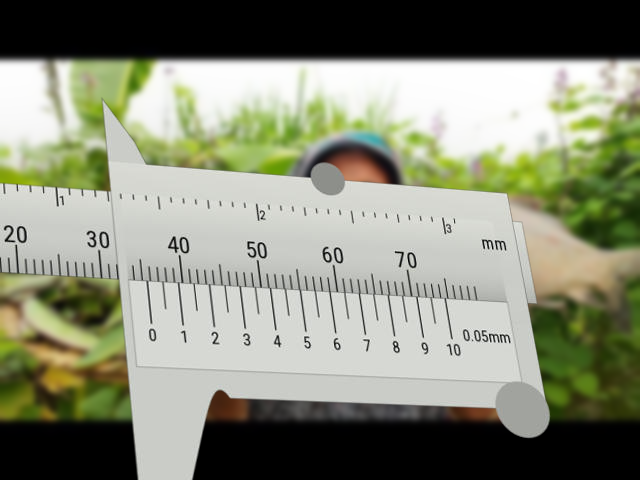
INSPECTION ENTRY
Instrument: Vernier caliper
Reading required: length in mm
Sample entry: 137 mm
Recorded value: 35.6 mm
